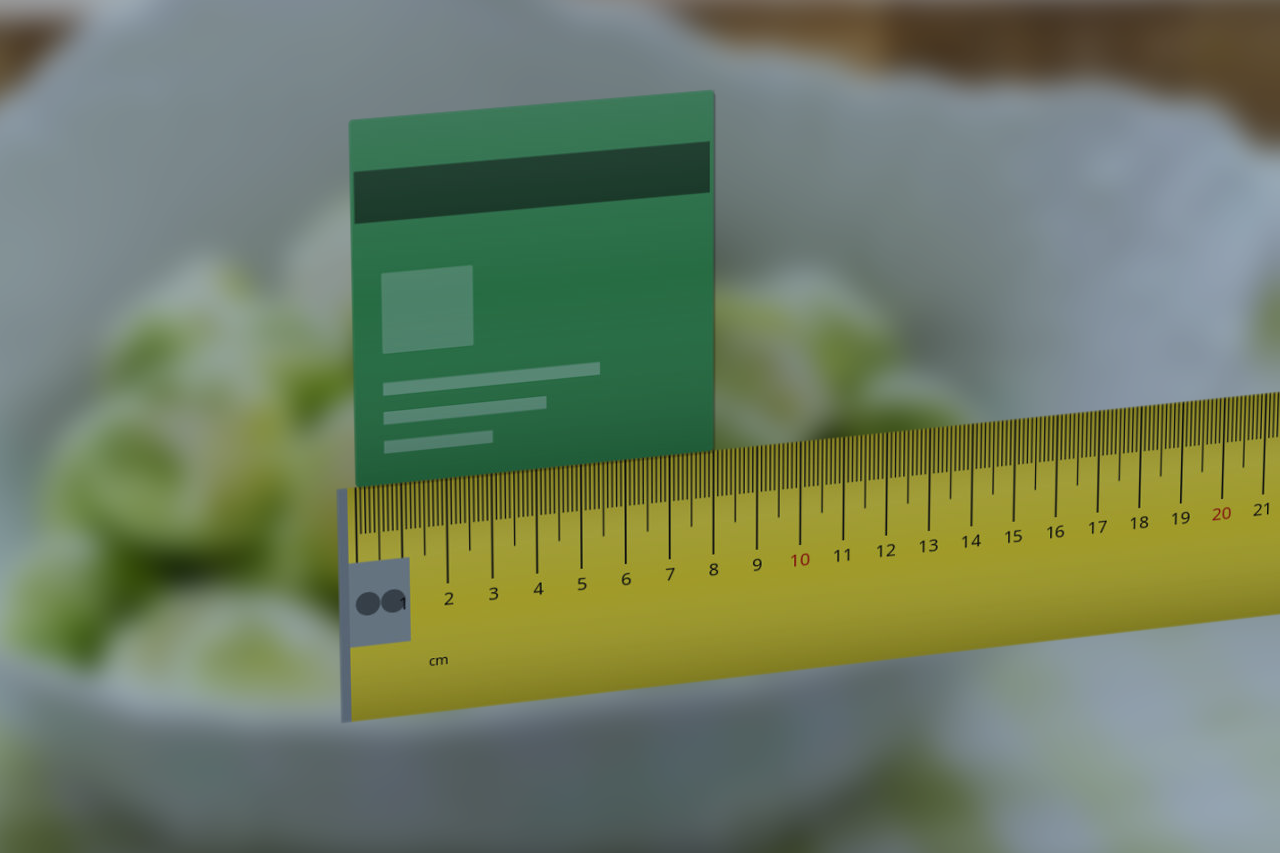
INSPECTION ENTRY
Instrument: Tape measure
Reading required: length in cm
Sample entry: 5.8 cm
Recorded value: 8 cm
